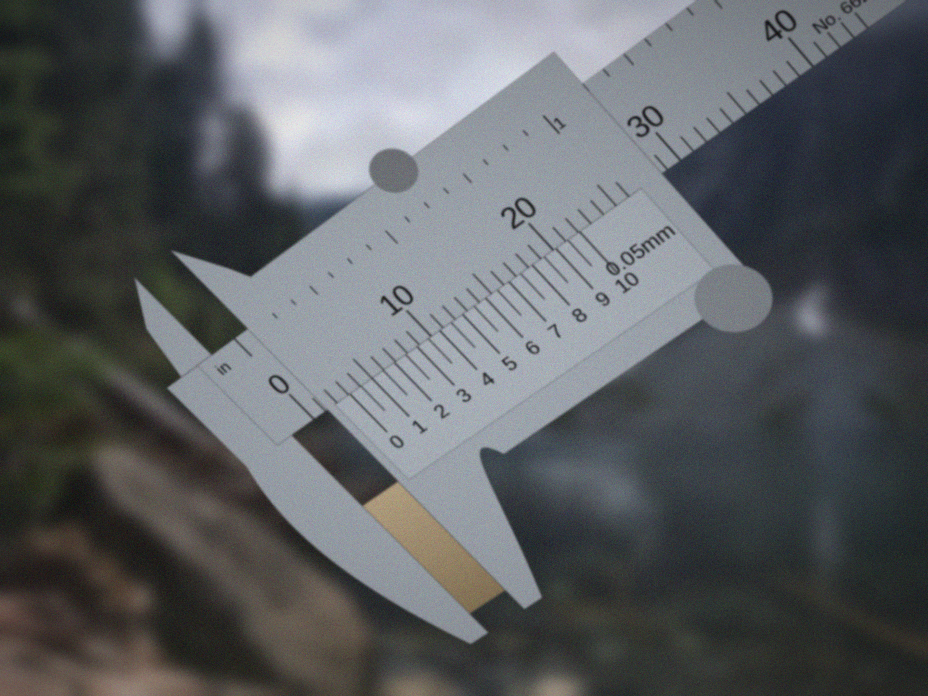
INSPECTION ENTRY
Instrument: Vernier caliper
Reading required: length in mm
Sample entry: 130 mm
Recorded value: 3.1 mm
